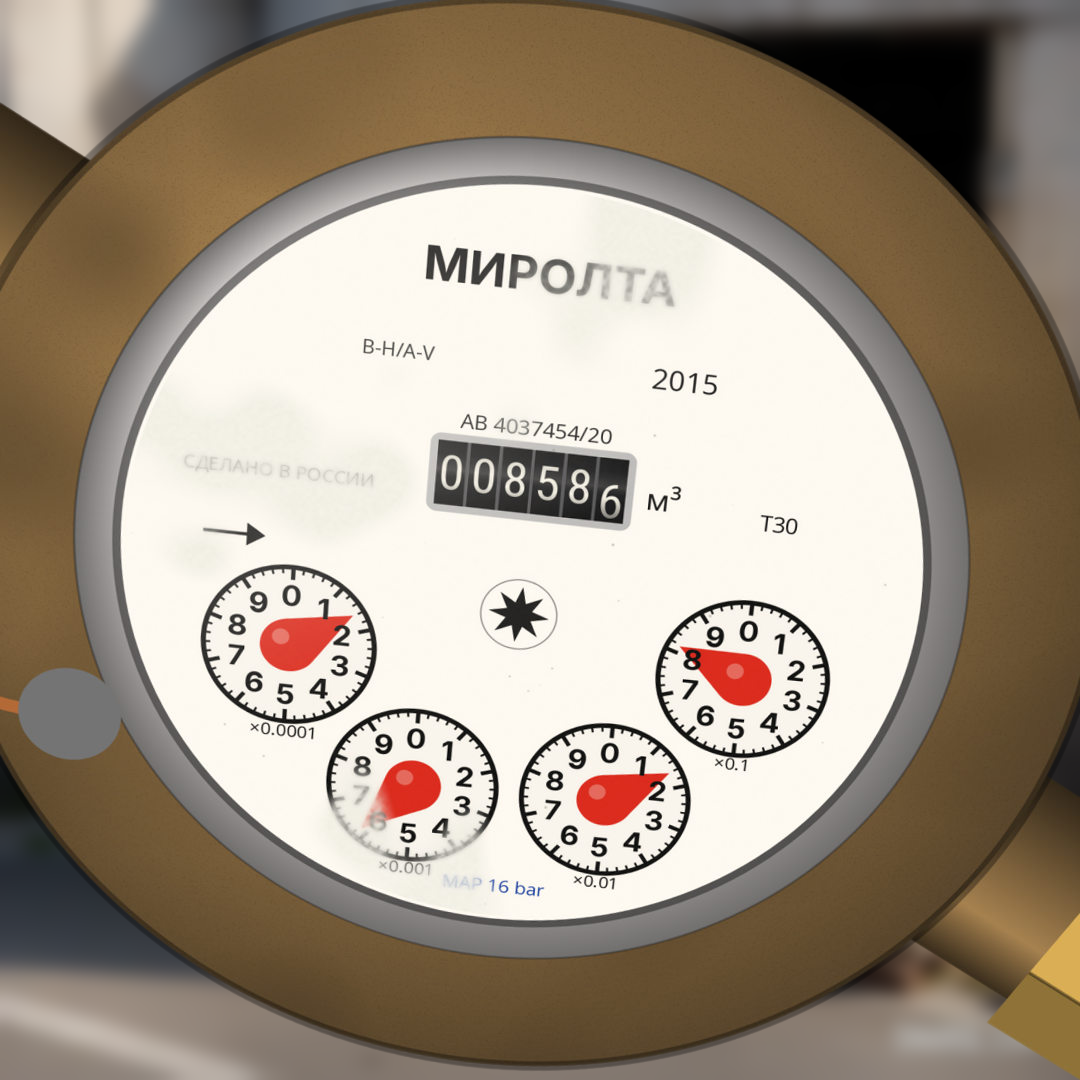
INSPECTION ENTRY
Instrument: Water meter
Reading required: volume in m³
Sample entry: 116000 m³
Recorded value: 8585.8161 m³
